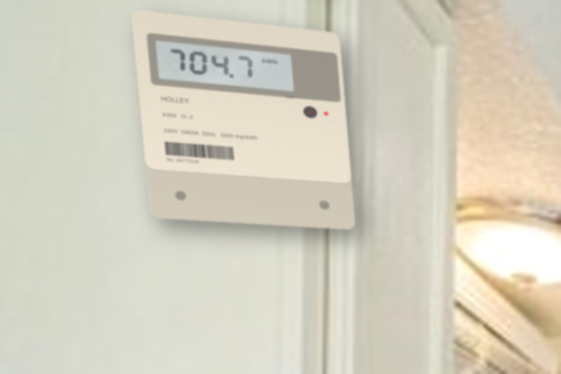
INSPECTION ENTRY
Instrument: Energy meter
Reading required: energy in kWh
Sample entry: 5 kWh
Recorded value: 704.7 kWh
